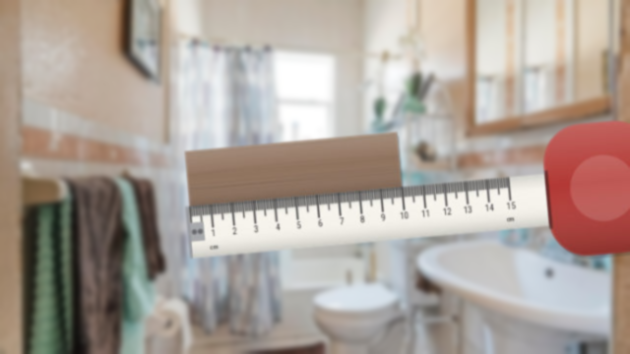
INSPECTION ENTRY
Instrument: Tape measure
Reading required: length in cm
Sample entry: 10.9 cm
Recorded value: 10 cm
